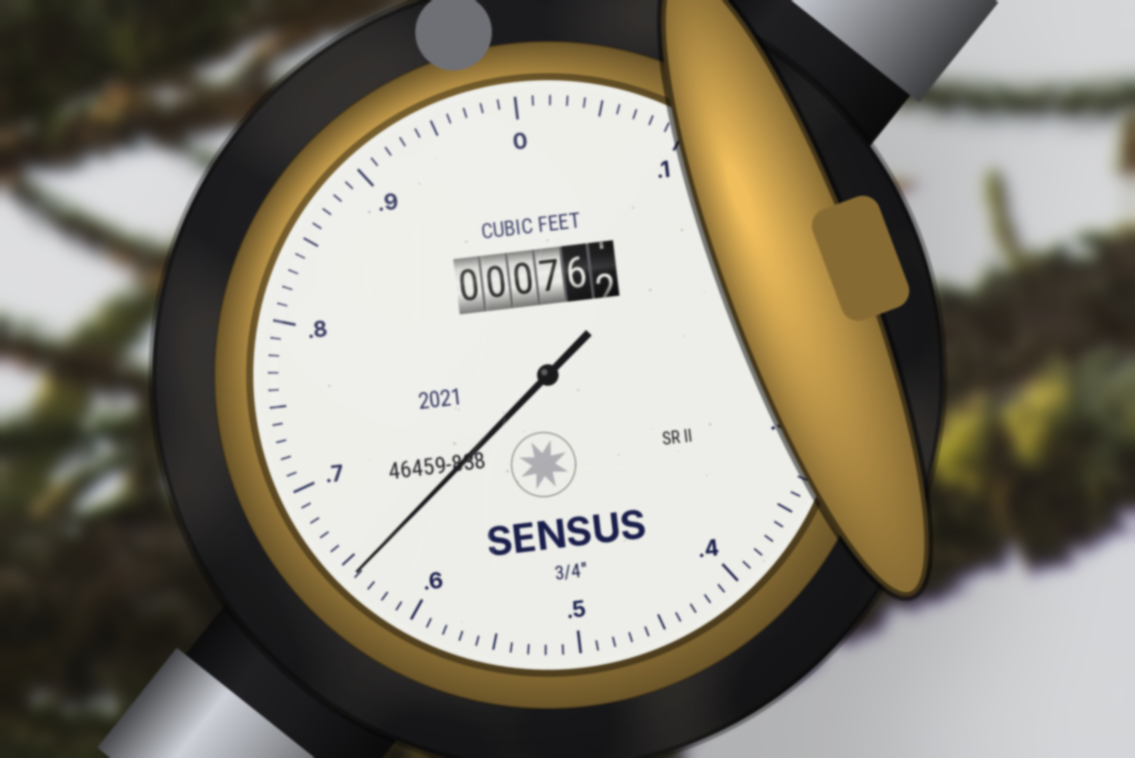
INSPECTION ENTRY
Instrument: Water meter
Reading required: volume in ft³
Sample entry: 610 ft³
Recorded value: 761.64 ft³
